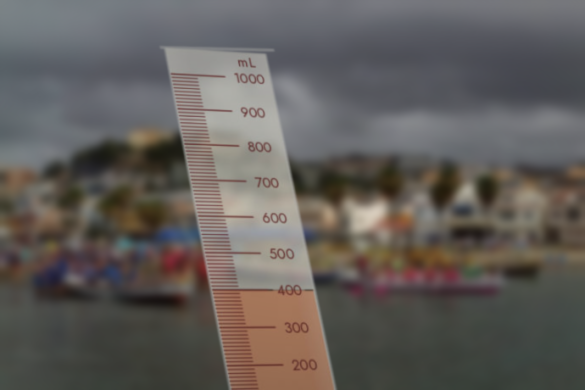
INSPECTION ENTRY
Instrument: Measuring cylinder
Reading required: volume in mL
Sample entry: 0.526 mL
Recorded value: 400 mL
